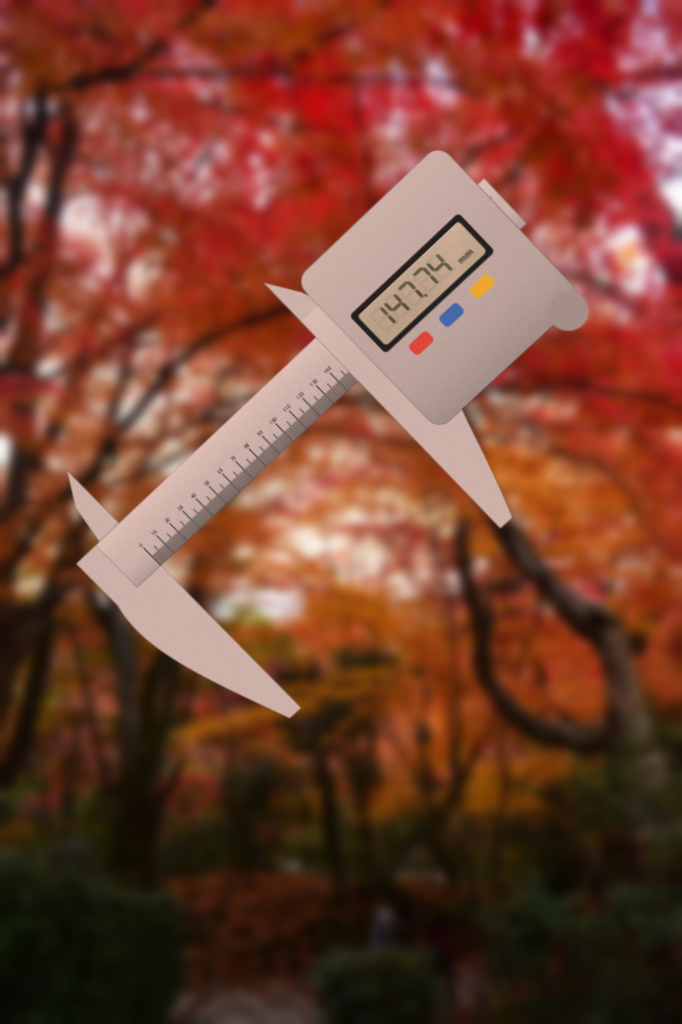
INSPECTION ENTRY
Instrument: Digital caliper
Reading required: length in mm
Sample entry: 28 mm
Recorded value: 147.74 mm
